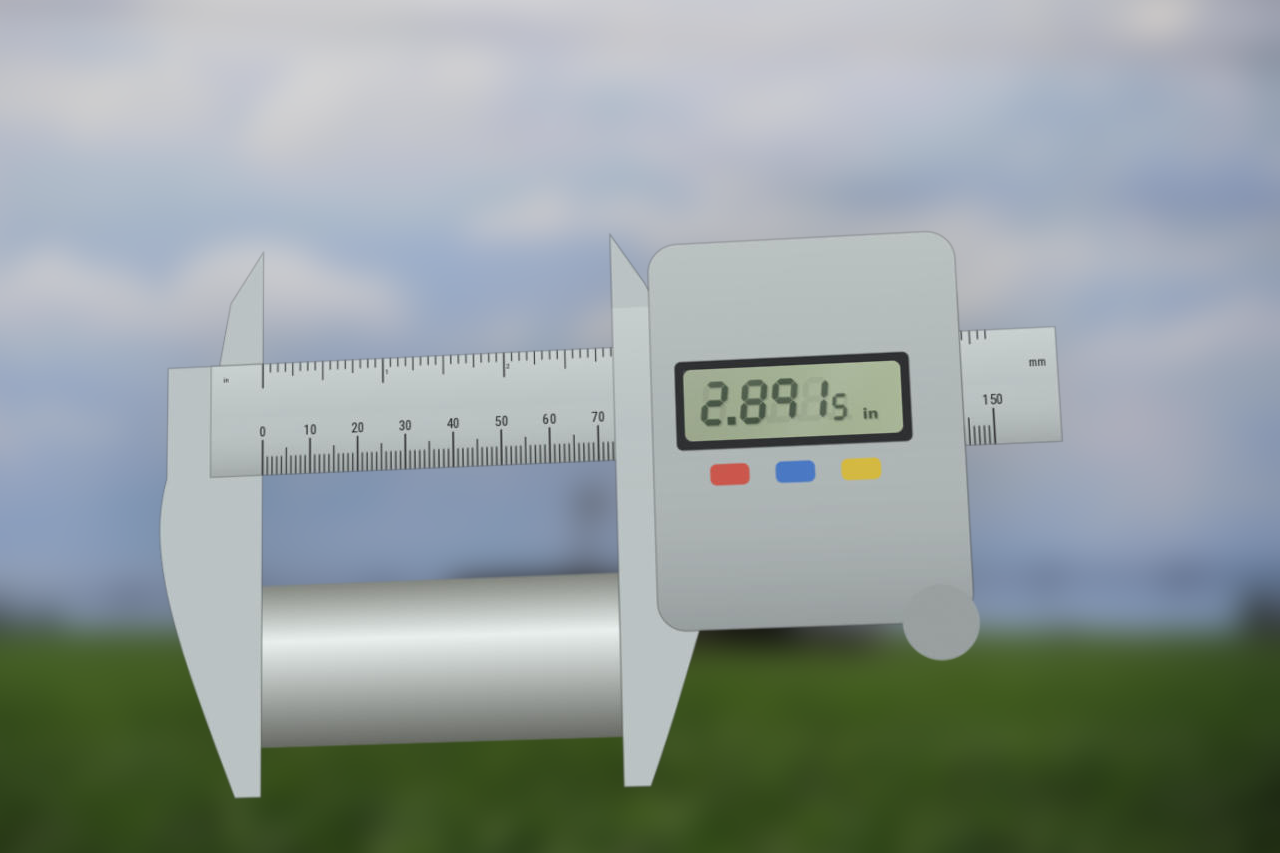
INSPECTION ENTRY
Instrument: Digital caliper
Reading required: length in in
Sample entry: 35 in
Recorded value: 2.8915 in
